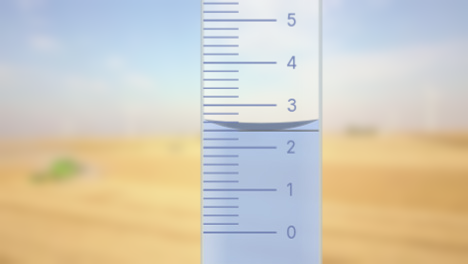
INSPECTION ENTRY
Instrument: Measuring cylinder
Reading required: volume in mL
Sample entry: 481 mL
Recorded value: 2.4 mL
